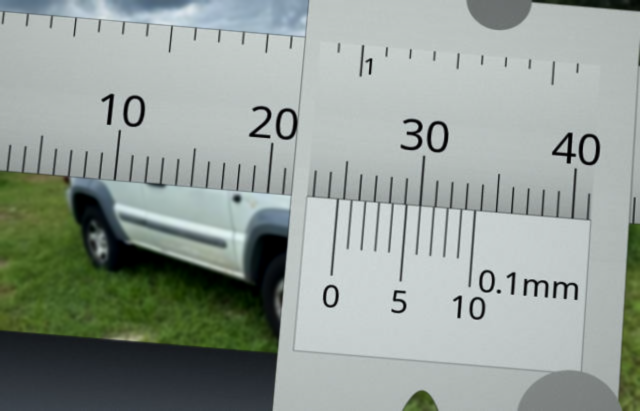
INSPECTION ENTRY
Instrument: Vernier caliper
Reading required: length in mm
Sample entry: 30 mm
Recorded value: 24.6 mm
